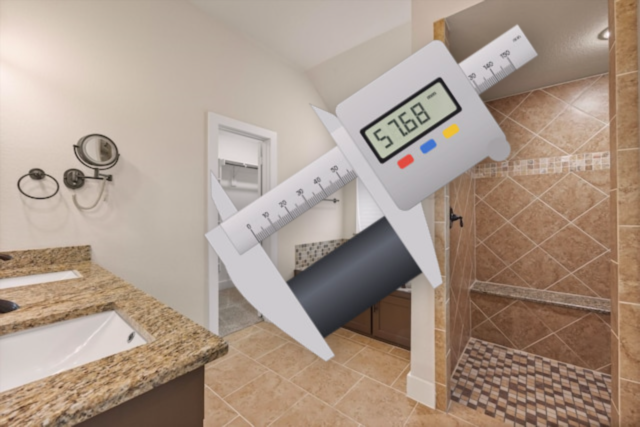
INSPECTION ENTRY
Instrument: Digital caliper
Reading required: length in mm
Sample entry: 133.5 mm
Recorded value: 57.68 mm
